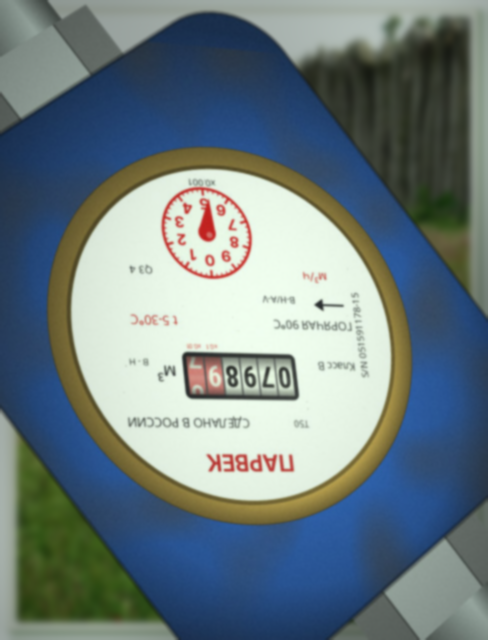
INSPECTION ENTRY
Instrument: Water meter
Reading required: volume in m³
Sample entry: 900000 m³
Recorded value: 798.965 m³
